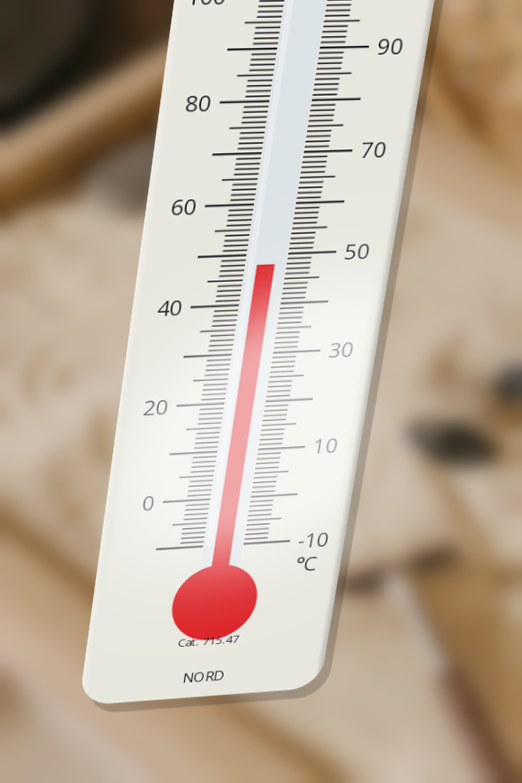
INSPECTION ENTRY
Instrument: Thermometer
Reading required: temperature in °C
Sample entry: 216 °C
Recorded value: 48 °C
